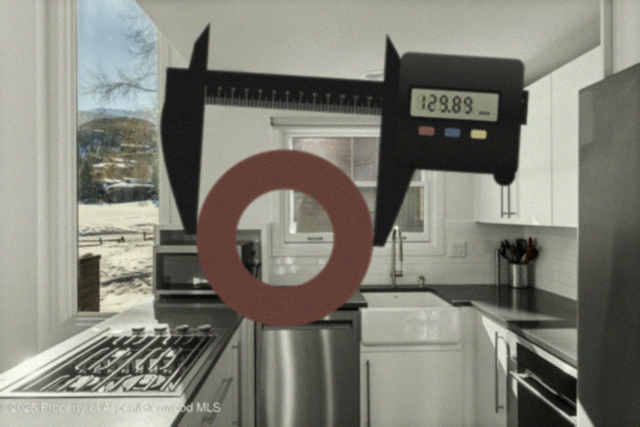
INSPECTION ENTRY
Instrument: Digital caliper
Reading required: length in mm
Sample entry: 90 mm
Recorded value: 129.89 mm
